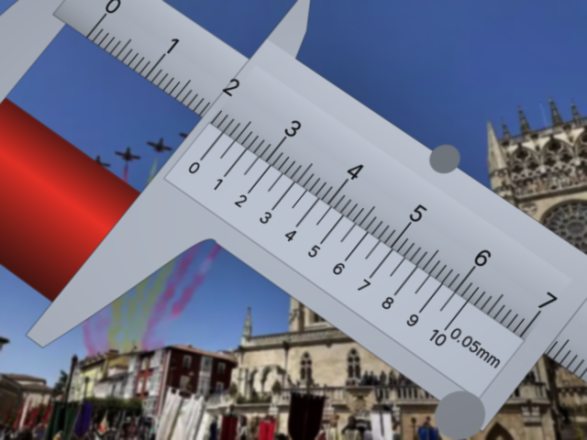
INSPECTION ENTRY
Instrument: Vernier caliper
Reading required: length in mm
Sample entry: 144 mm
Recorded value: 23.0 mm
